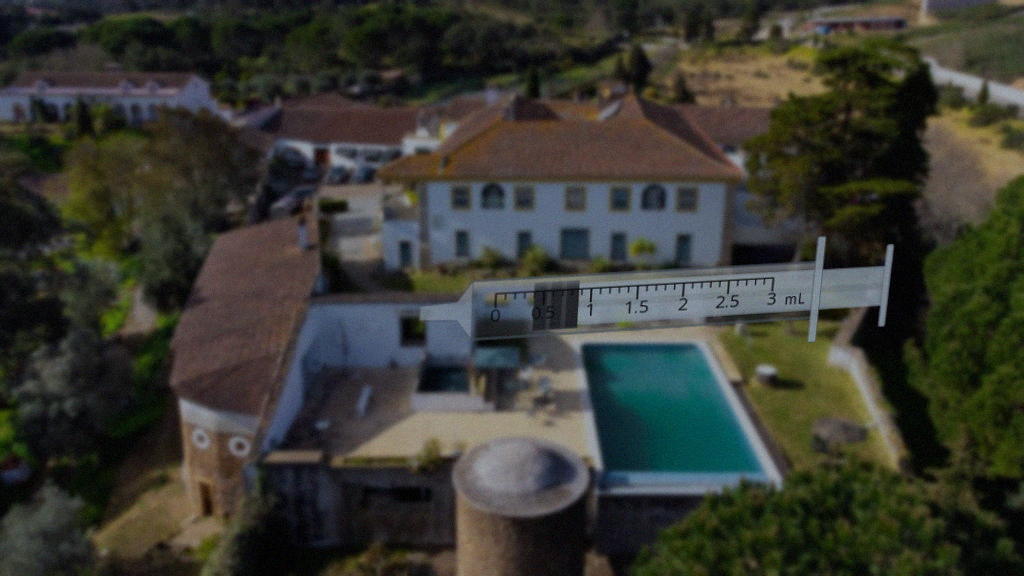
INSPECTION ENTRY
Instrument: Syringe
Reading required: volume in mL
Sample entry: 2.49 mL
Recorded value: 0.4 mL
